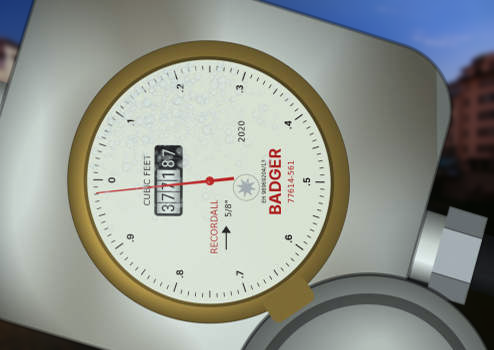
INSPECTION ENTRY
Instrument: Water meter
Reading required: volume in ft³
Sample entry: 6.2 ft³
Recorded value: 377186.98 ft³
